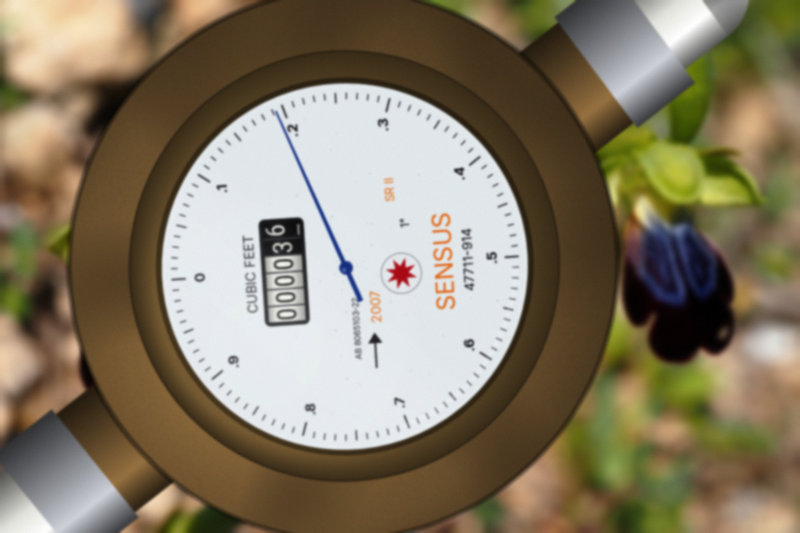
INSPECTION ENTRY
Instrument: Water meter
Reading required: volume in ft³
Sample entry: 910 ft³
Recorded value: 36.19 ft³
